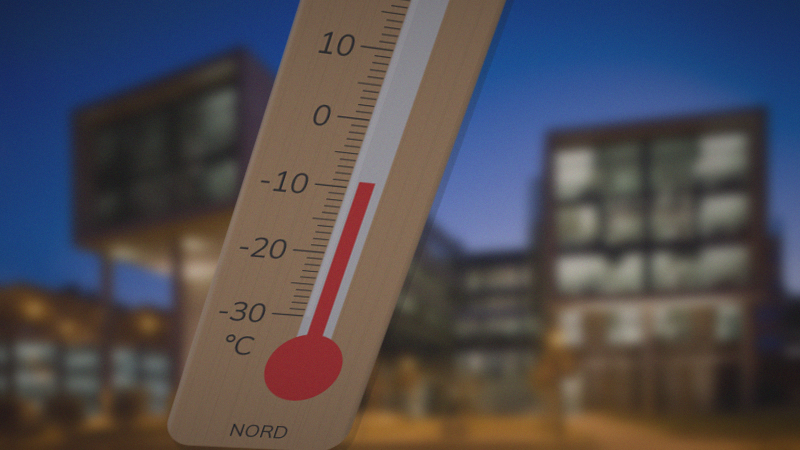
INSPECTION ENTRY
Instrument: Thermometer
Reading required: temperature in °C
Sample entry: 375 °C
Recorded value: -9 °C
